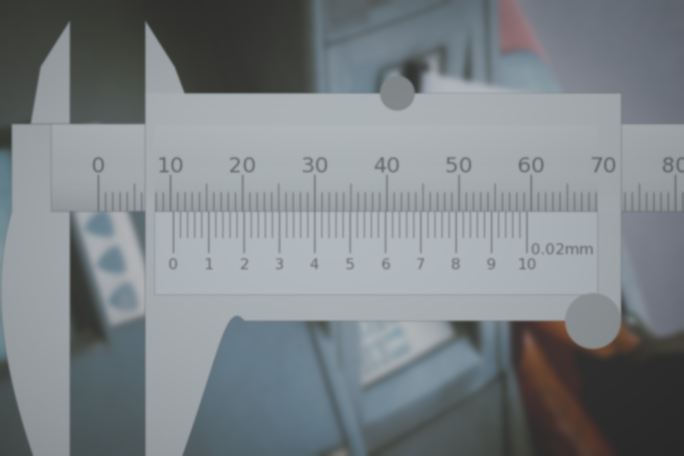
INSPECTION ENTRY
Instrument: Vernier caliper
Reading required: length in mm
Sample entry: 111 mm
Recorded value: 10.4 mm
